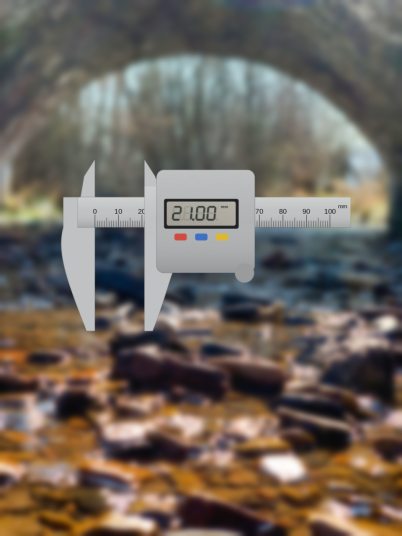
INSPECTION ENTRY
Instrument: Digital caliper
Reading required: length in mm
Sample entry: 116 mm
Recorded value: 21.00 mm
